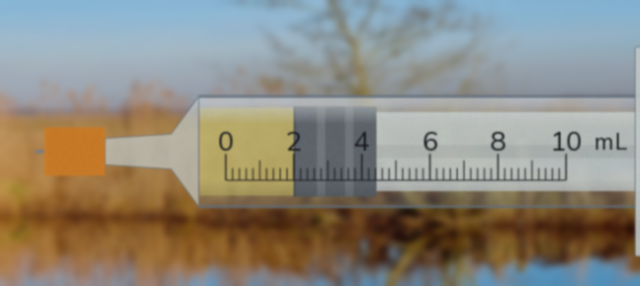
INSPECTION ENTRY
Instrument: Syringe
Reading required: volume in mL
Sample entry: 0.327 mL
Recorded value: 2 mL
